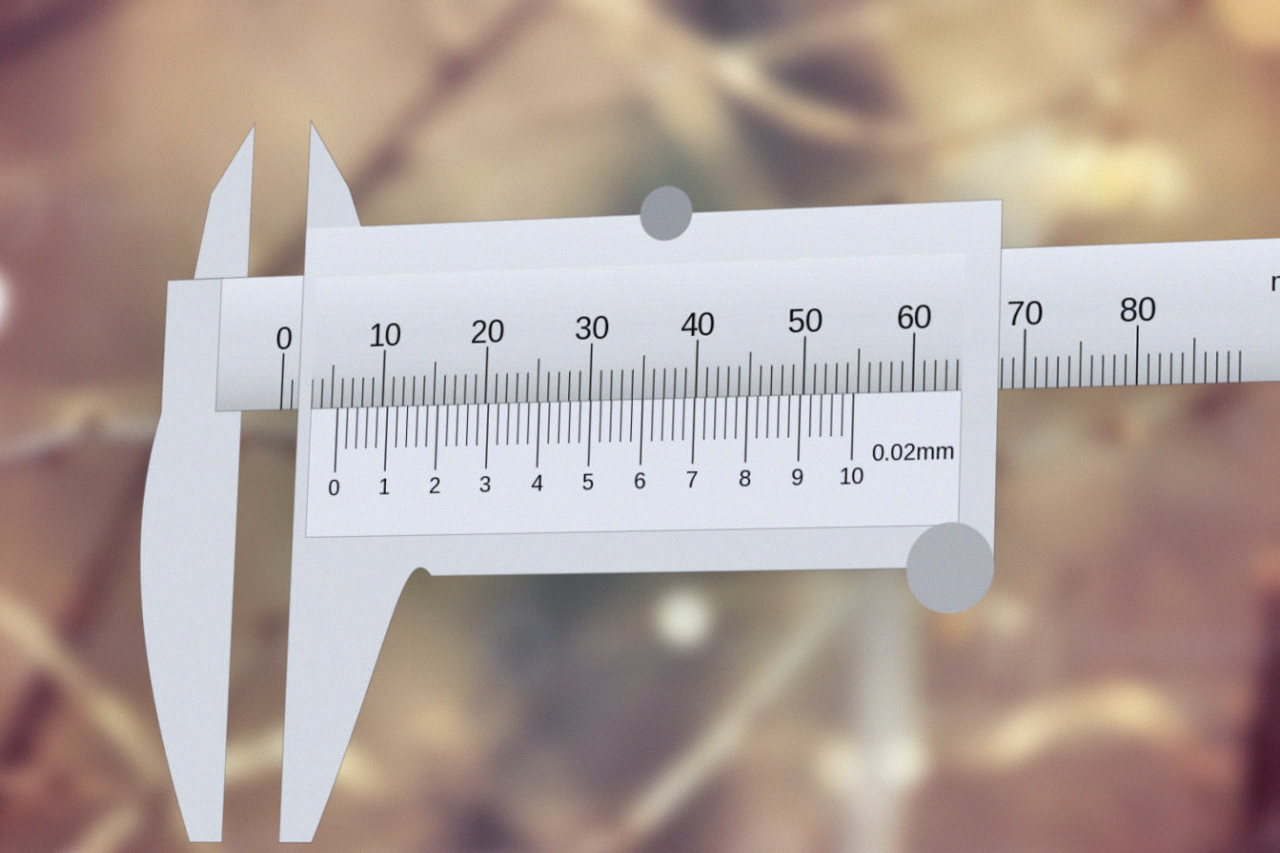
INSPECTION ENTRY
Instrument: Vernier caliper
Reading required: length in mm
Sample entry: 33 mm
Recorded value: 5.6 mm
